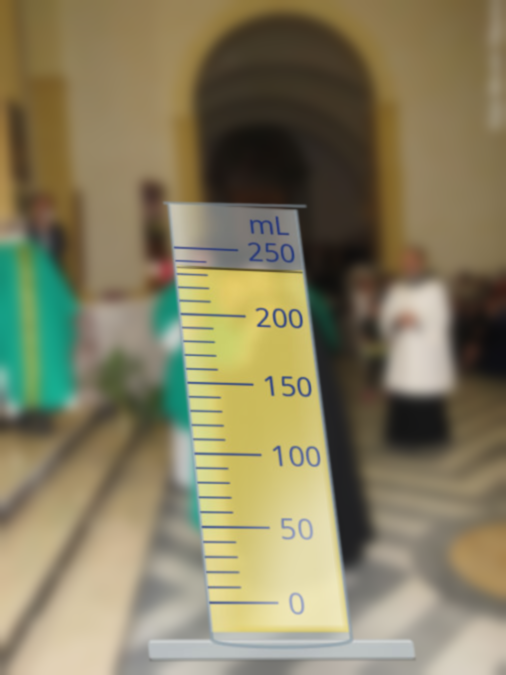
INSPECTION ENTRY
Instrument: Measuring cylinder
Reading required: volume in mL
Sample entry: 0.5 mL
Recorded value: 235 mL
